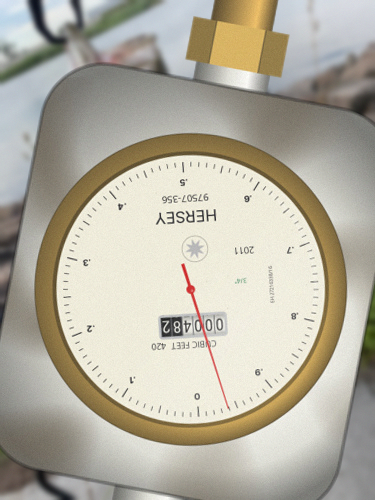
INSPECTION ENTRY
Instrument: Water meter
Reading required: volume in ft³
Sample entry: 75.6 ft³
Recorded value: 481.96 ft³
